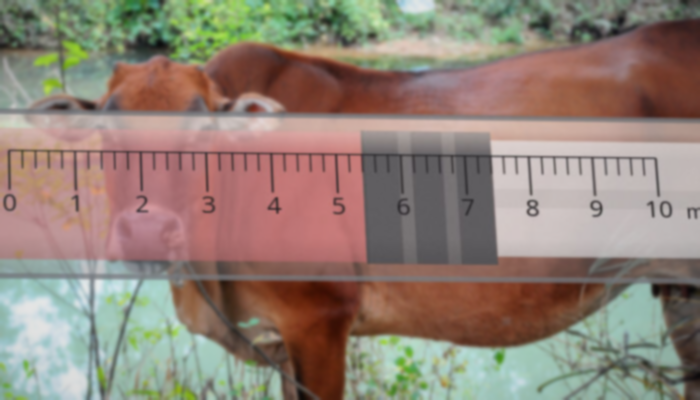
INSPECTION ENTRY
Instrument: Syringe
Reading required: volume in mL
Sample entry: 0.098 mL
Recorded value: 5.4 mL
